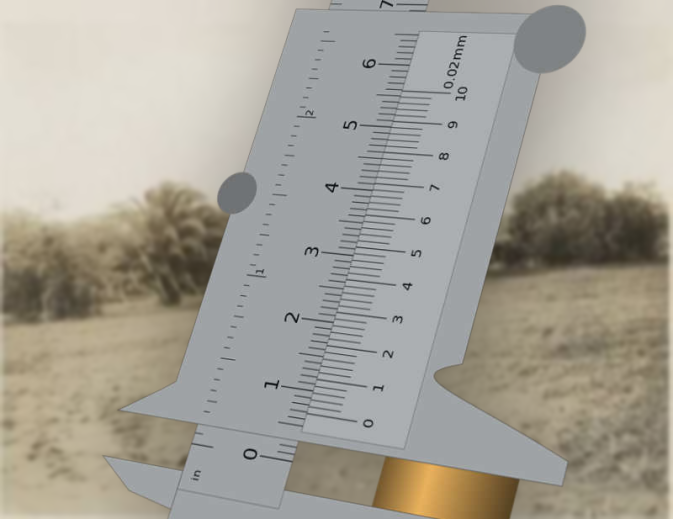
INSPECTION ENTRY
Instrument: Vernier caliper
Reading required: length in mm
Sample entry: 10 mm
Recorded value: 6.8 mm
